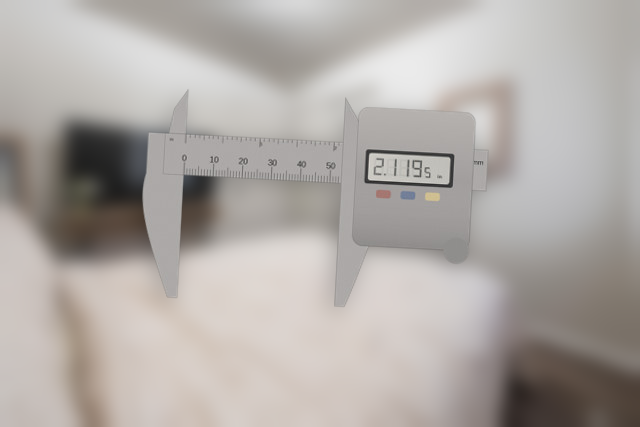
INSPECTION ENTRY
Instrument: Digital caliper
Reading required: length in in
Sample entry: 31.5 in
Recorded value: 2.1195 in
